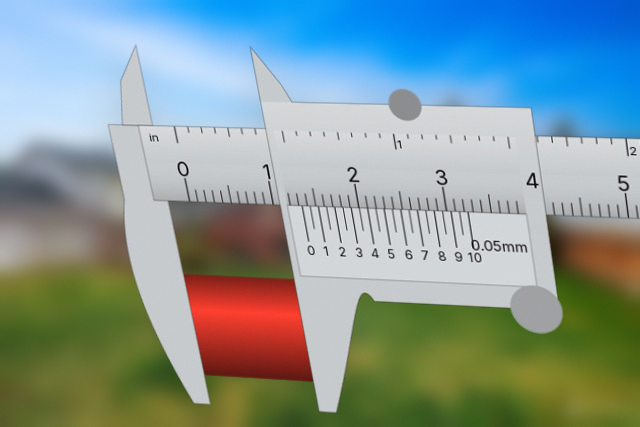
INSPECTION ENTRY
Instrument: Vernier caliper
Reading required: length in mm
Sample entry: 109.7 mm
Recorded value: 13.4 mm
